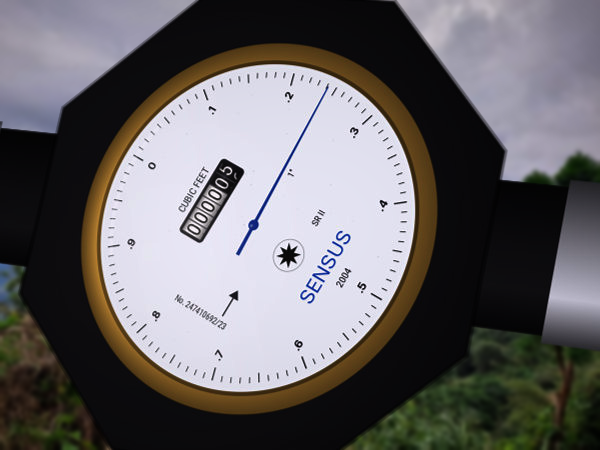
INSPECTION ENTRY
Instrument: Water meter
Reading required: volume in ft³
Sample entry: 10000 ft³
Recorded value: 5.24 ft³
